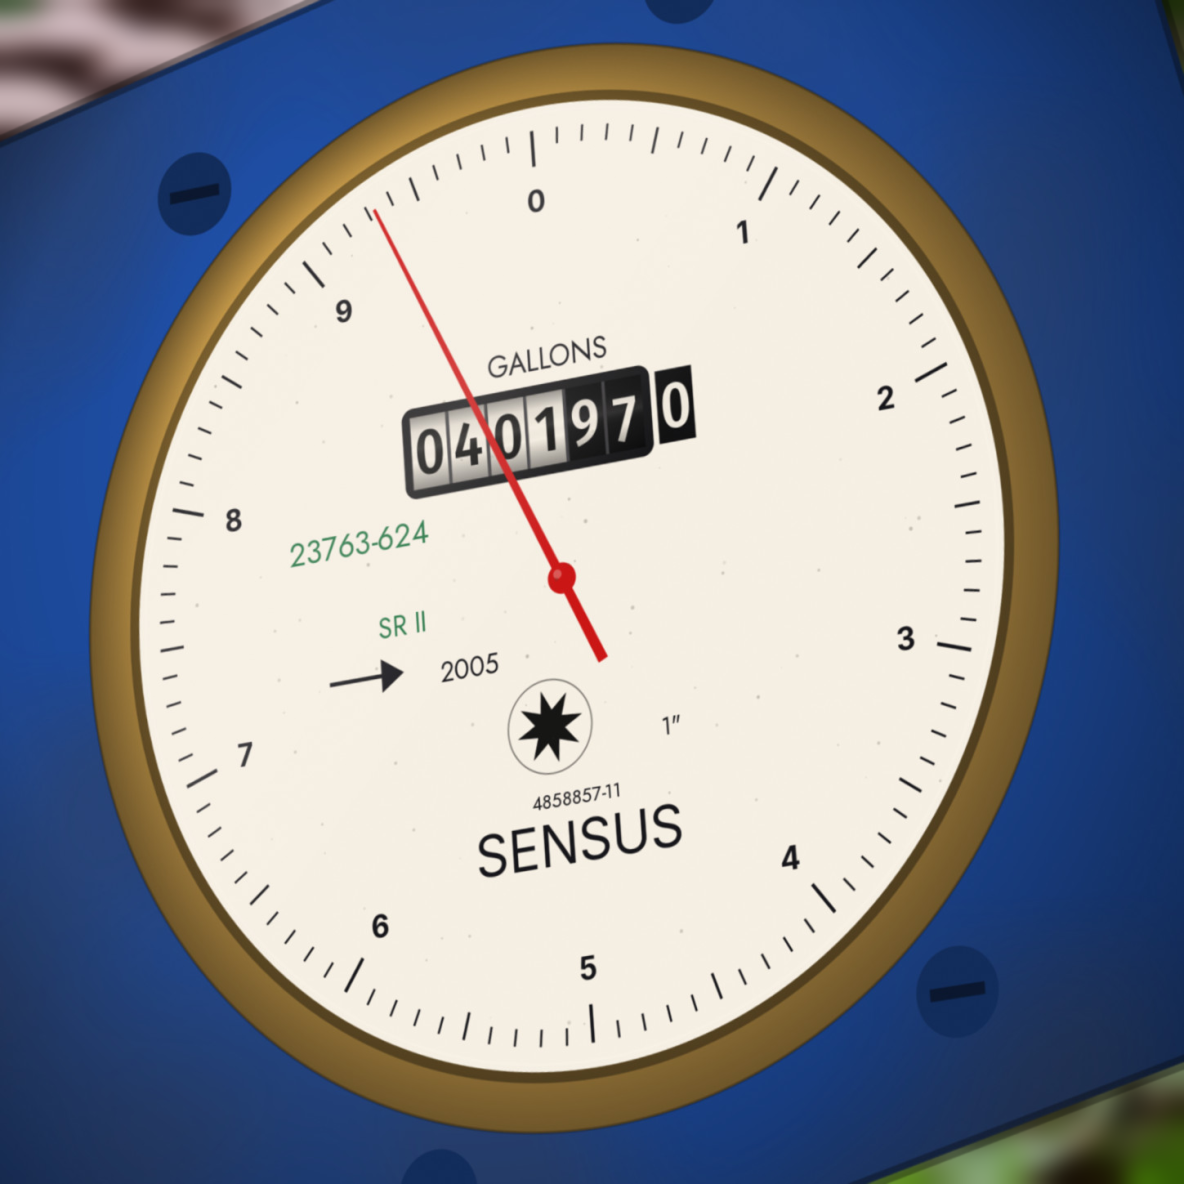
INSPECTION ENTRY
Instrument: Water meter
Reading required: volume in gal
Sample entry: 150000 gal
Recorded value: 401969.3 gal
